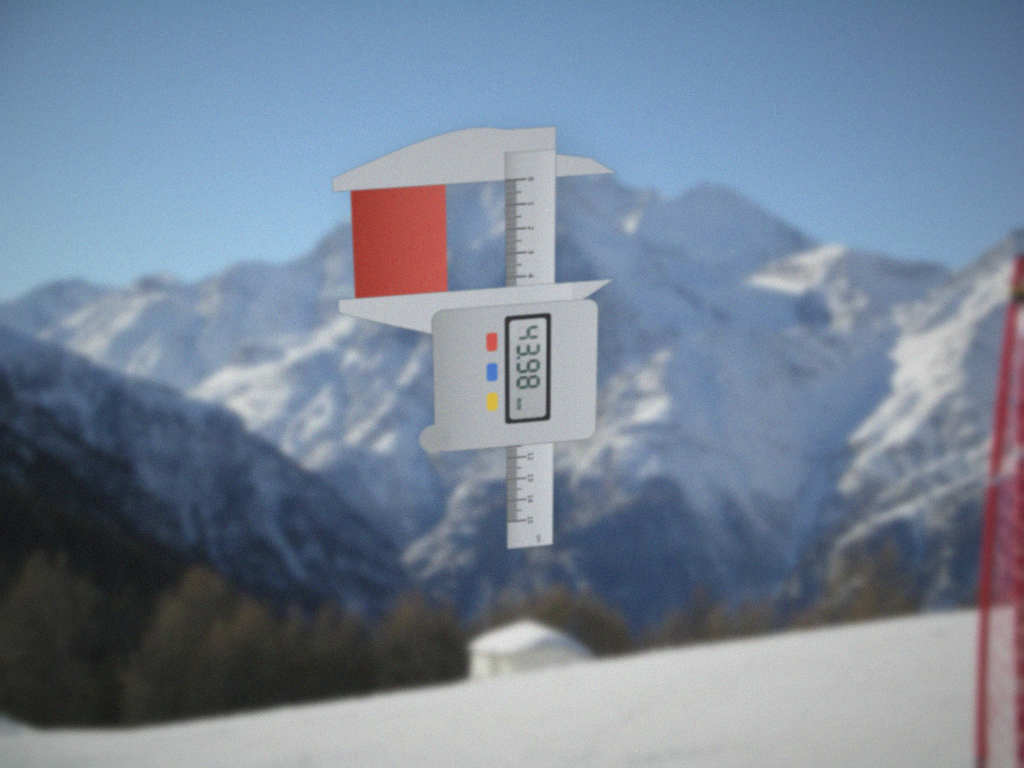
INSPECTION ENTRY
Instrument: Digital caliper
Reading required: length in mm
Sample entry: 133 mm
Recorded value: 43.98 mm
